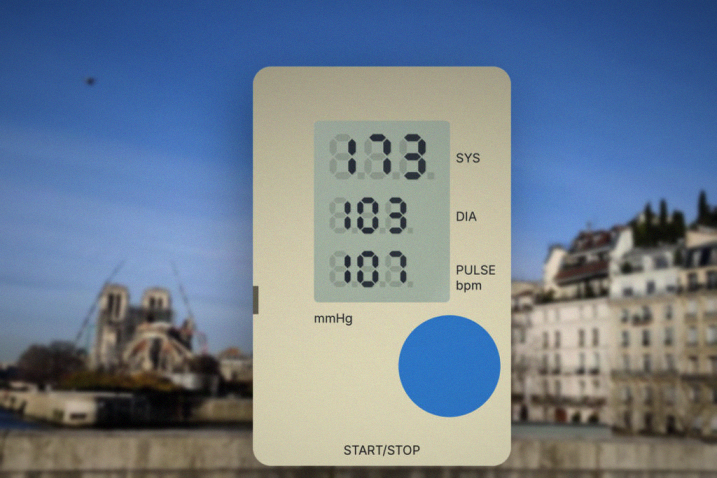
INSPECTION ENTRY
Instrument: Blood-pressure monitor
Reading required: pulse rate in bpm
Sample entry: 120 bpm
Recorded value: 107 bpm
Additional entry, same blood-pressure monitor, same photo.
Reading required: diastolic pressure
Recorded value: 103 mmHg
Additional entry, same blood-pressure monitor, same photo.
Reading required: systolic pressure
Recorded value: 173 mmHg
